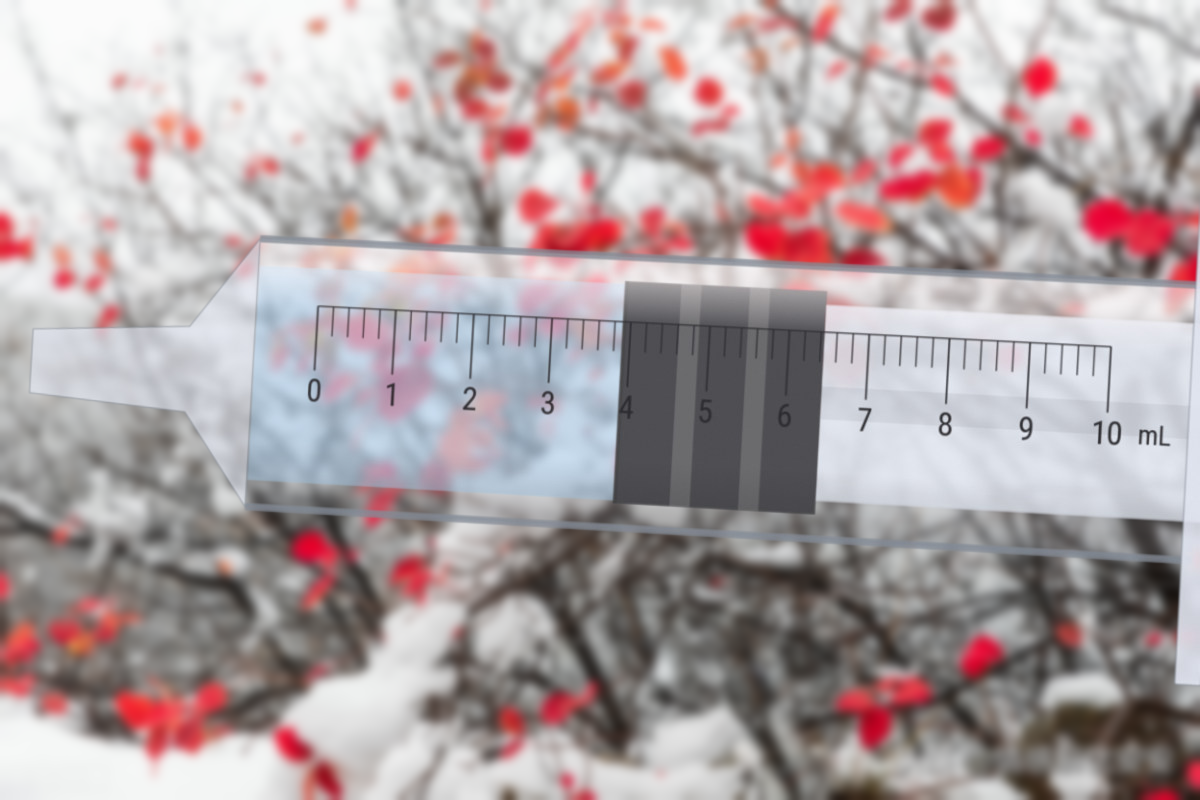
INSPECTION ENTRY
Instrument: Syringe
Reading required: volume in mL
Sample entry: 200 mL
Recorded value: 3.9 mL
